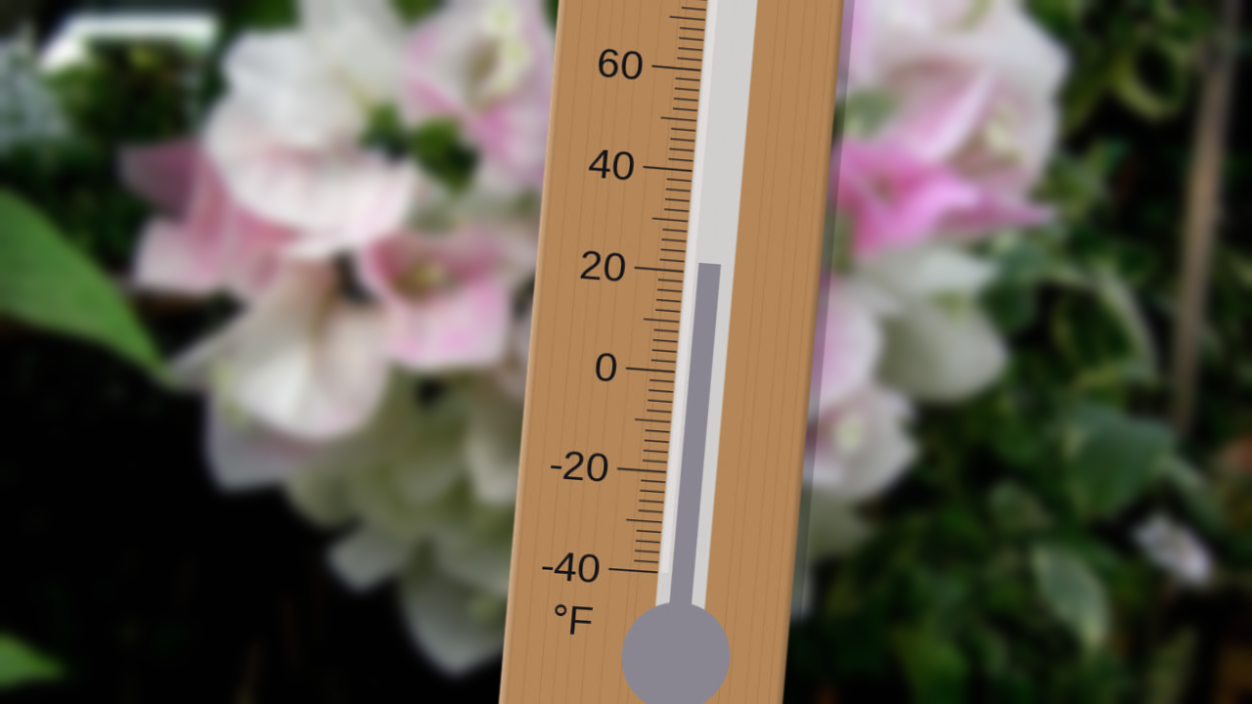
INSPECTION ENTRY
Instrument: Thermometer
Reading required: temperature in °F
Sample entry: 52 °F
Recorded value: 22 °F
